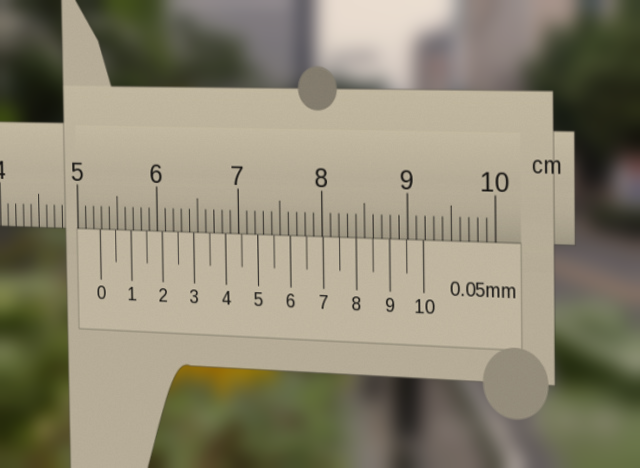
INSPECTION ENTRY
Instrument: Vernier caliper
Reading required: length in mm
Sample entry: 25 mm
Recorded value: 52.8 mm
